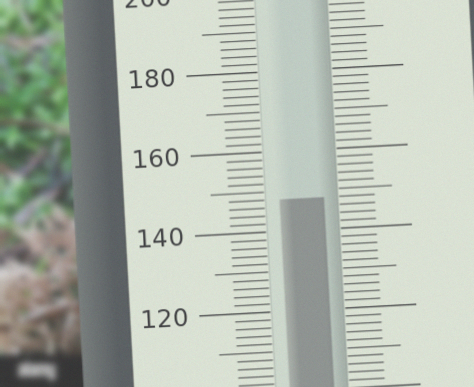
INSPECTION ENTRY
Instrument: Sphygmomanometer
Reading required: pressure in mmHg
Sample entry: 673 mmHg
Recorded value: 148 mmHg
